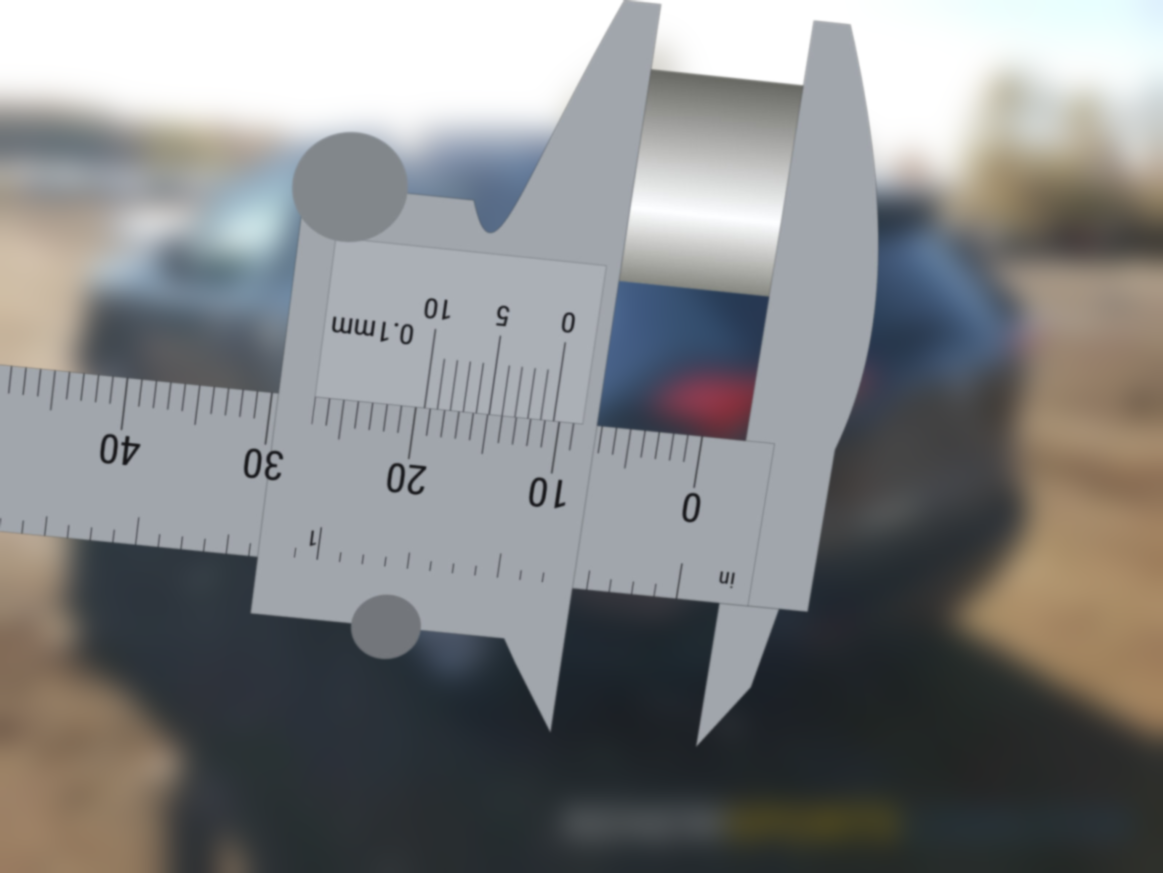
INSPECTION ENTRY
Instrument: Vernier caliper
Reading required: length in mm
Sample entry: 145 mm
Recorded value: 10.4 mm
